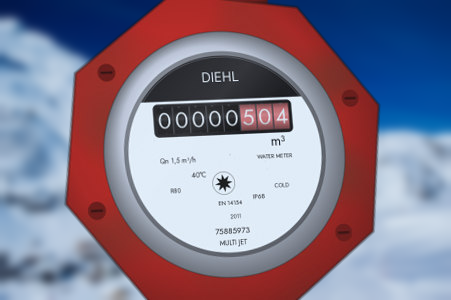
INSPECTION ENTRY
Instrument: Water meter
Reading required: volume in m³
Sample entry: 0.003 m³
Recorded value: 0.504 m³
